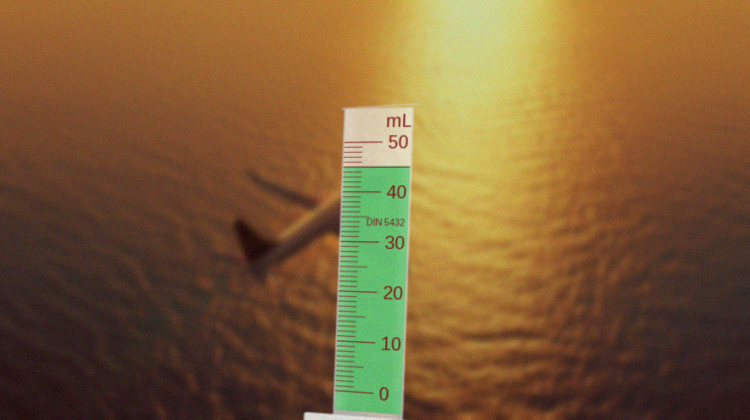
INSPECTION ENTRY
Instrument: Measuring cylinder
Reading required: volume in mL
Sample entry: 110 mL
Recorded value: 45 mL
